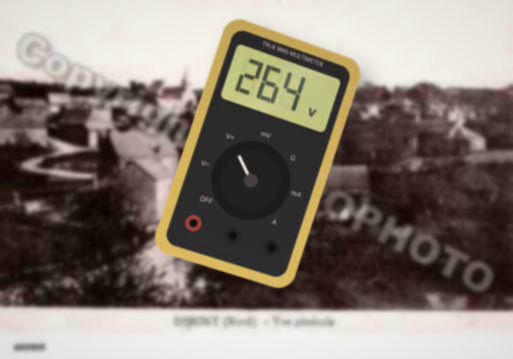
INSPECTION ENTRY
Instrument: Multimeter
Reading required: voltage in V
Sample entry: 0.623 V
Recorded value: 264 V
